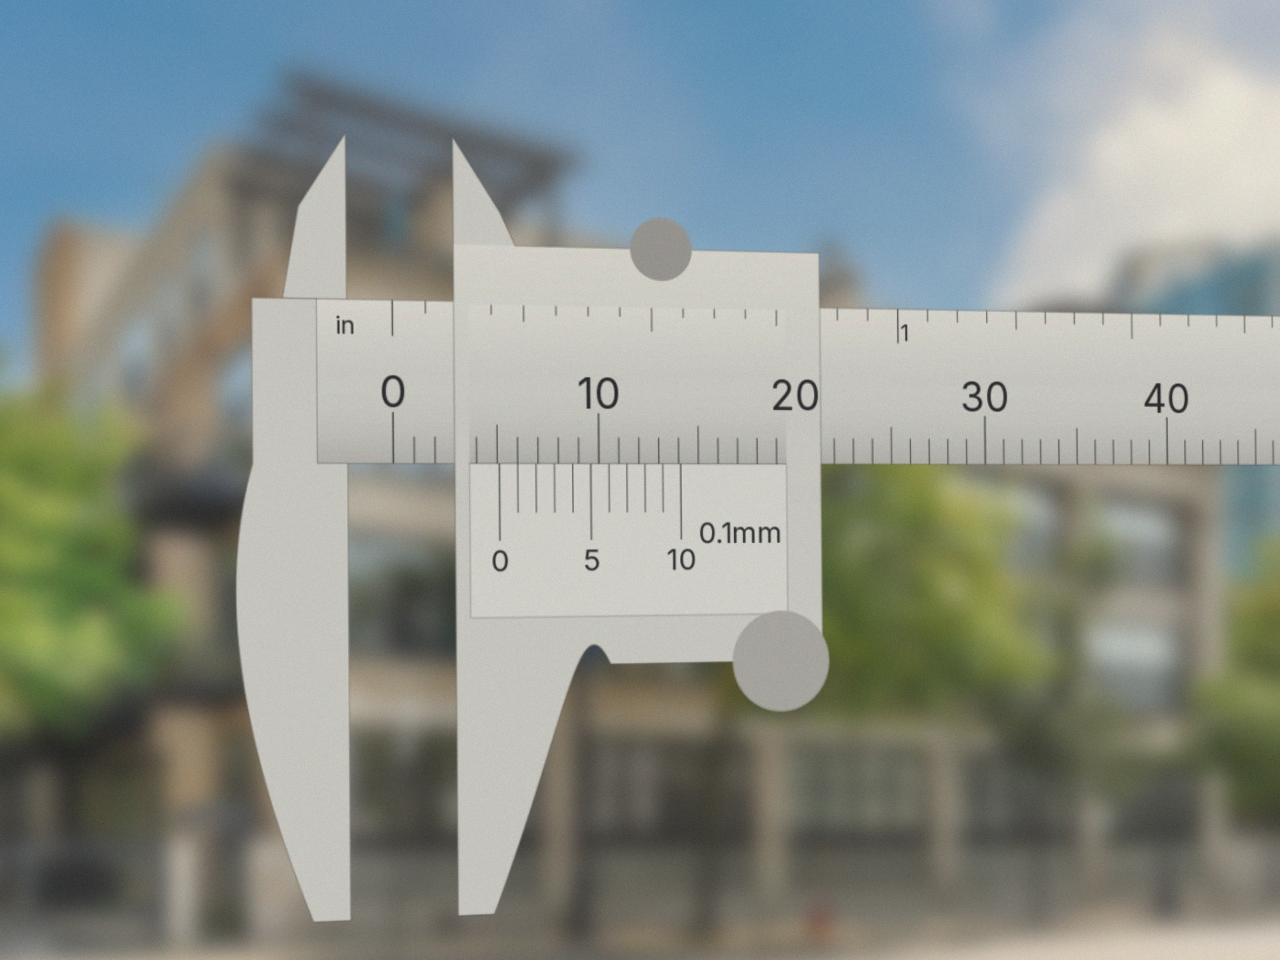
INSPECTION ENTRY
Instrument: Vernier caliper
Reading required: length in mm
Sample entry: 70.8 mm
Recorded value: 5.1 mm
